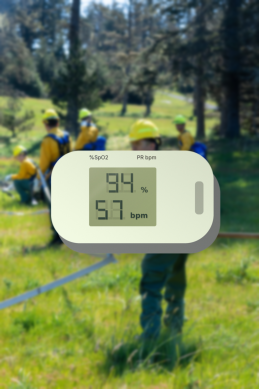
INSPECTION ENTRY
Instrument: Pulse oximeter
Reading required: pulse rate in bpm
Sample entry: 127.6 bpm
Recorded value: 57 bpm
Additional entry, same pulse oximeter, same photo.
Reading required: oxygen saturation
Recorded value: 94 %
